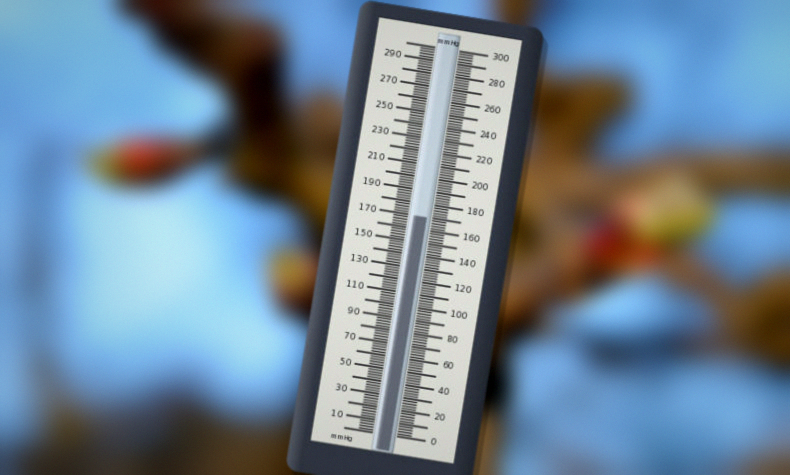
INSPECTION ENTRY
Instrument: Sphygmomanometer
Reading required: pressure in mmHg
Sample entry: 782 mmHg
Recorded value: 170 mmHg
